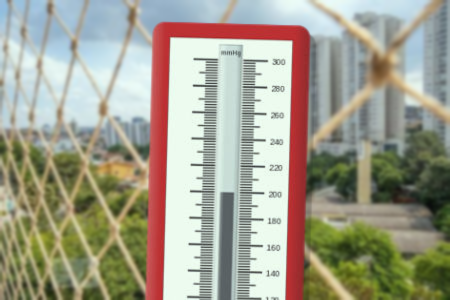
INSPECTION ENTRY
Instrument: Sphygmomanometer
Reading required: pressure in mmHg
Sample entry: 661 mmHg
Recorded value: 200 mmHg
